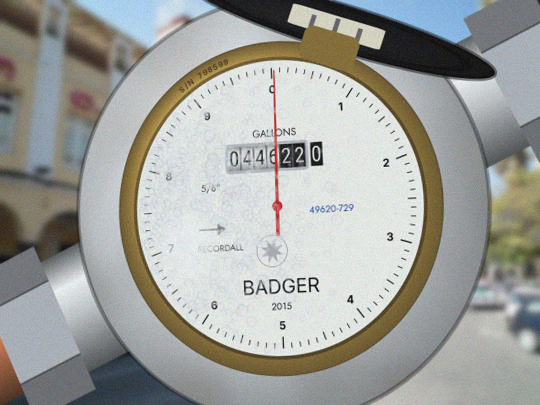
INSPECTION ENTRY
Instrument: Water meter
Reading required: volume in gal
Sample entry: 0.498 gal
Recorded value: 446220.0 gal
